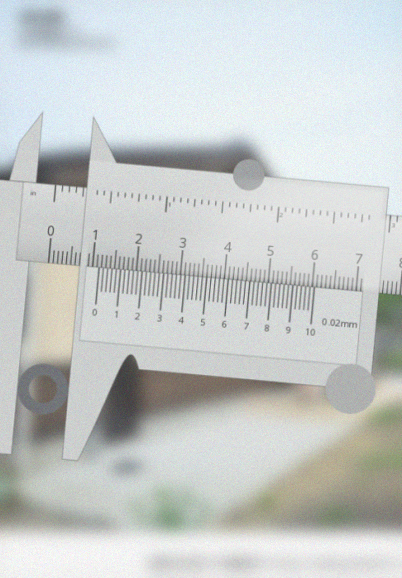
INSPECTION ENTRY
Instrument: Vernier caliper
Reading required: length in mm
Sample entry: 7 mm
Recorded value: 11.5 mm
